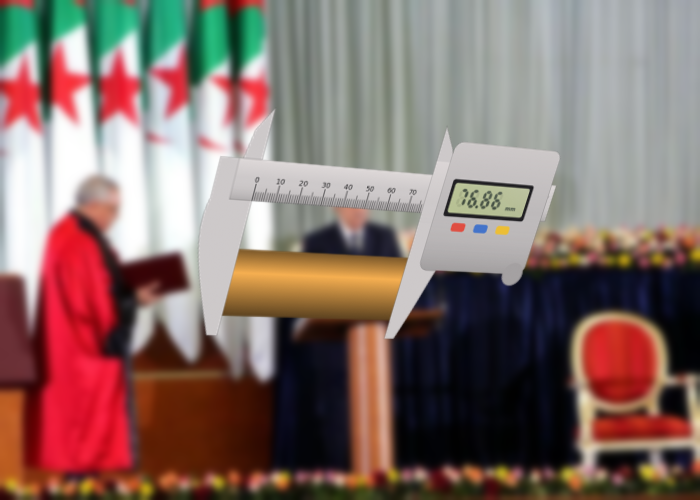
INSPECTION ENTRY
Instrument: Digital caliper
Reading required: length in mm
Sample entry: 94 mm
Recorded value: 76.86 mm
